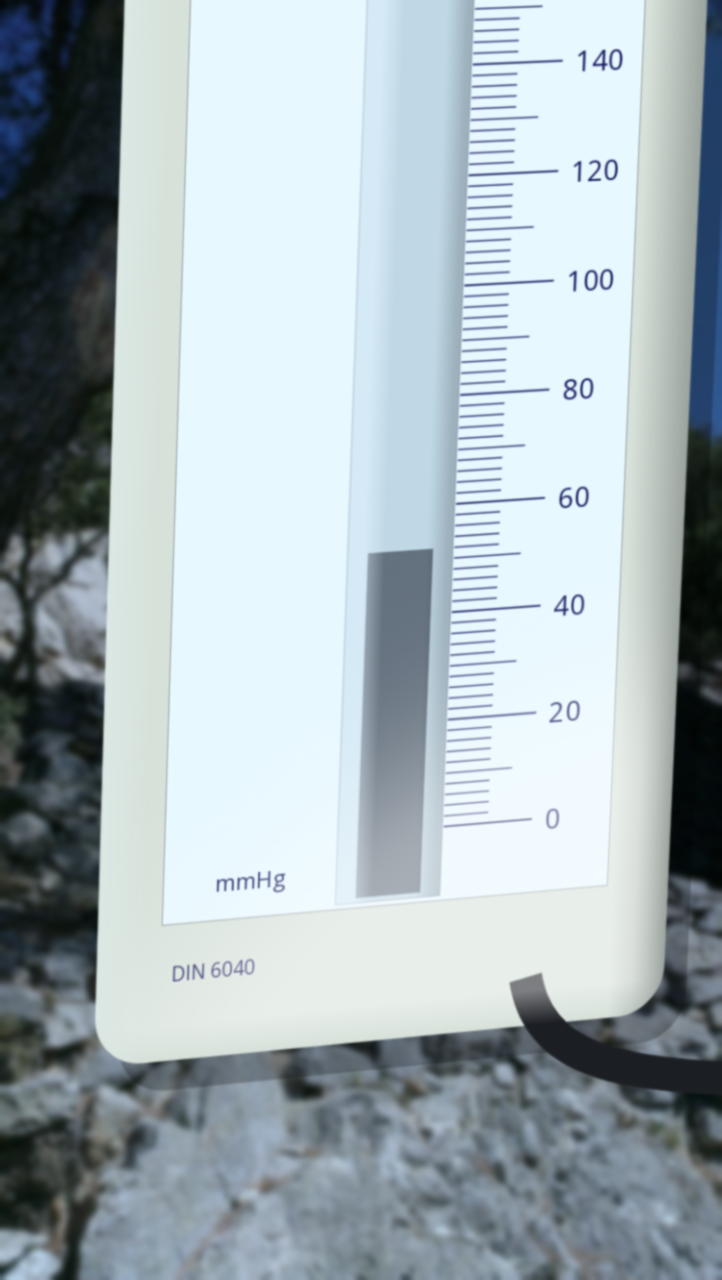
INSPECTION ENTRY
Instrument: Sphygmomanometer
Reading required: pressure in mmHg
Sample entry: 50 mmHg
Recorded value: 52 mmHg
